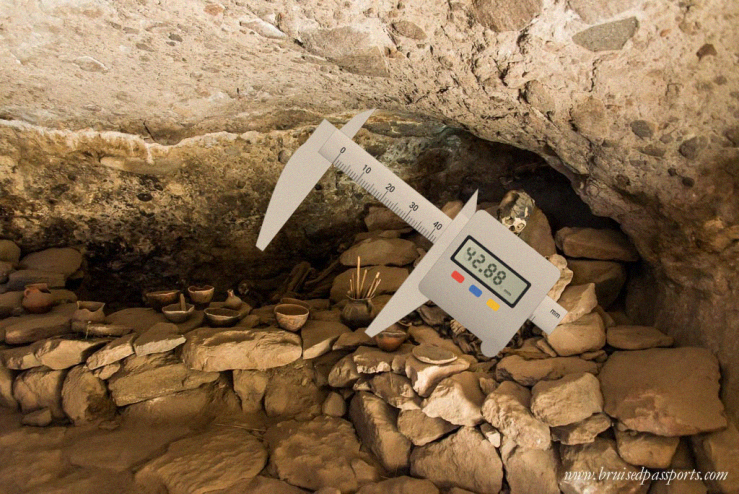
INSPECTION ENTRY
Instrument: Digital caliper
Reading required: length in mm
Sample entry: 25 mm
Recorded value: 42.88 mm
